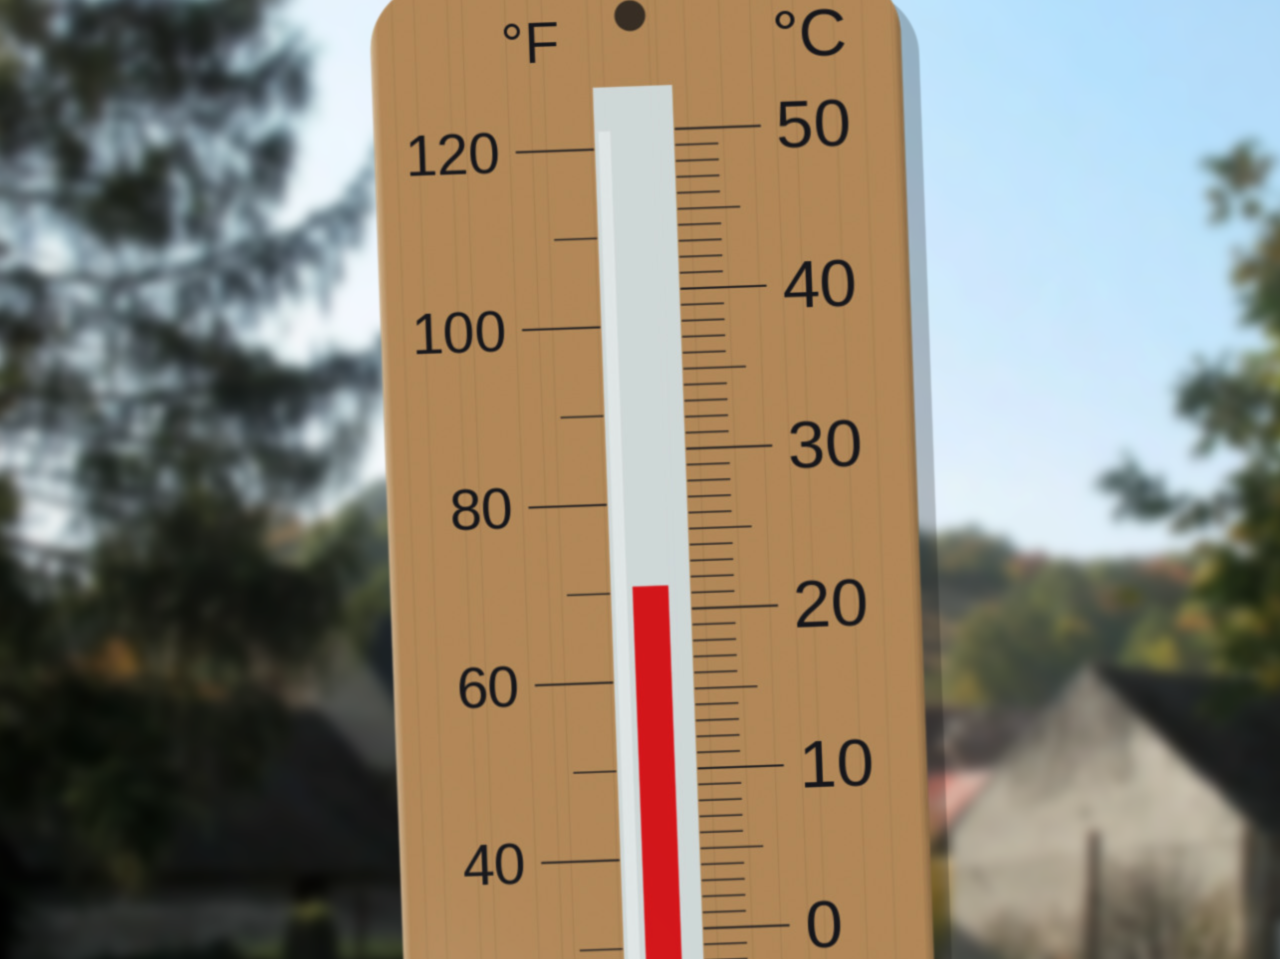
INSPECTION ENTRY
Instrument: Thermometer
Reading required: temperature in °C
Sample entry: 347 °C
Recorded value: 21.5 °C
